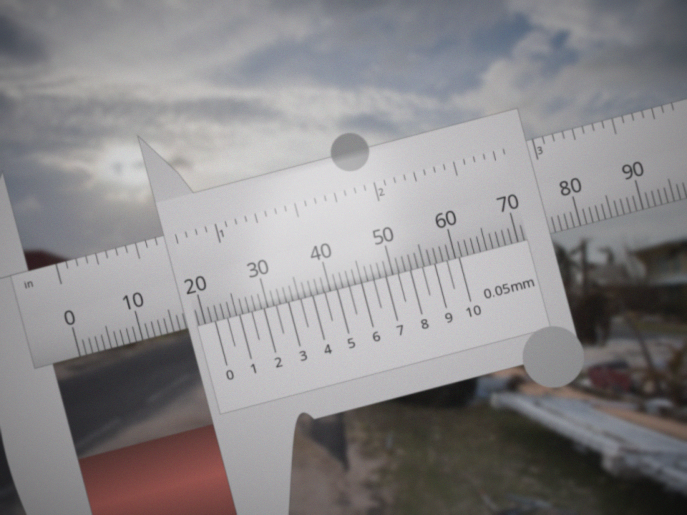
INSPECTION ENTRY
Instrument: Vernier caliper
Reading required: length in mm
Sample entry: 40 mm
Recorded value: 21.6 mm
